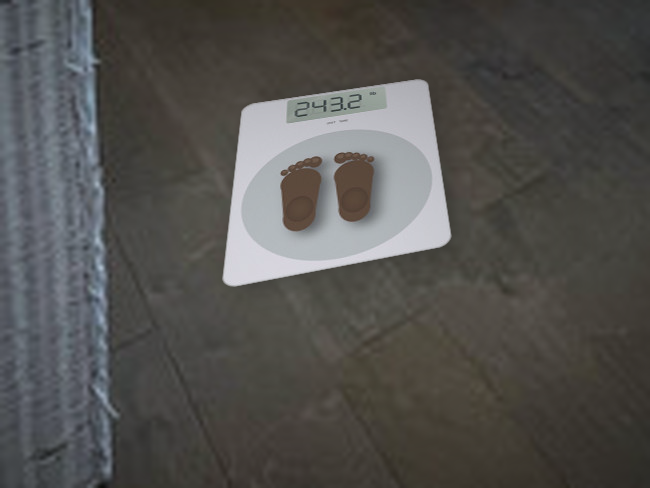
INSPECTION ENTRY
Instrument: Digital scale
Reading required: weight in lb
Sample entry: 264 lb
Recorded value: 243.2 lb
